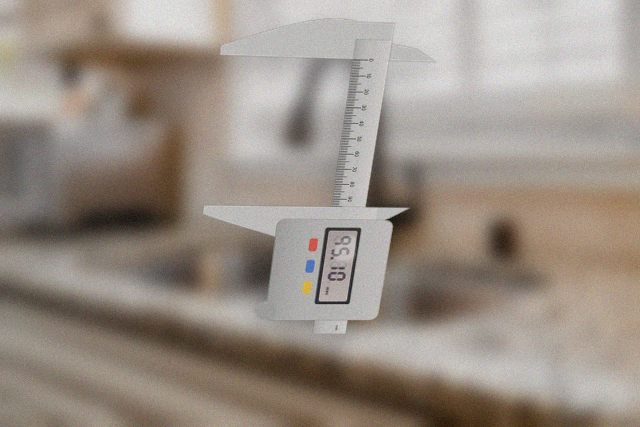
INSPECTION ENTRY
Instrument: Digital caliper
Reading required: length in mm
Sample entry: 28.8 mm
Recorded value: 95.10 mm
